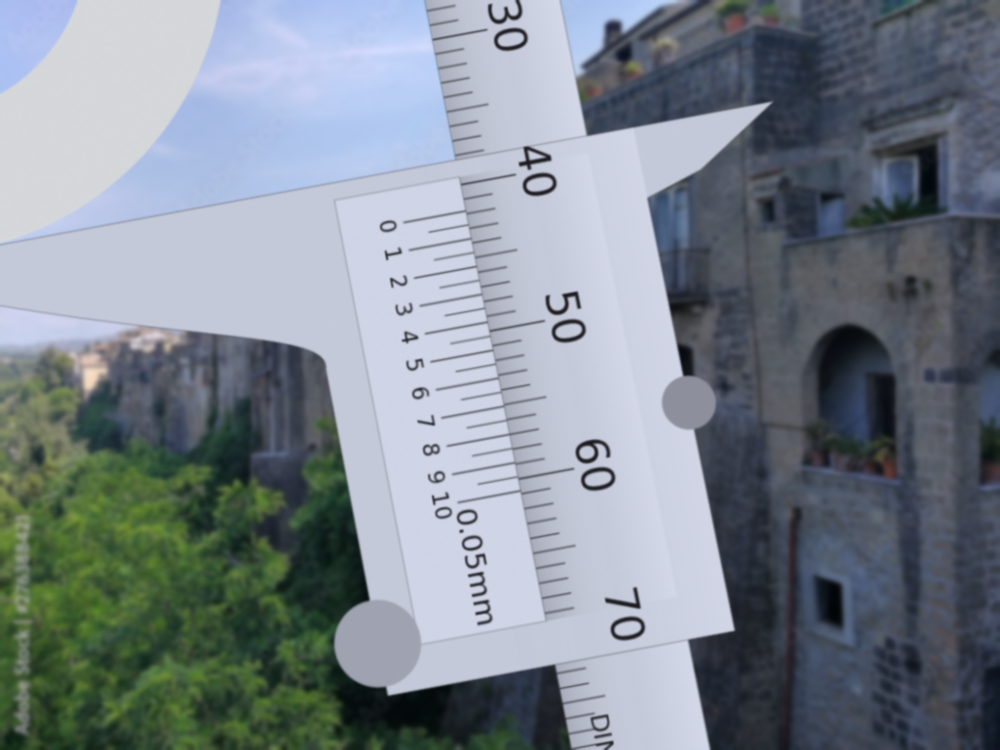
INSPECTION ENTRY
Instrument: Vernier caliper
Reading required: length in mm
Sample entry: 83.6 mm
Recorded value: 41.8 mm
